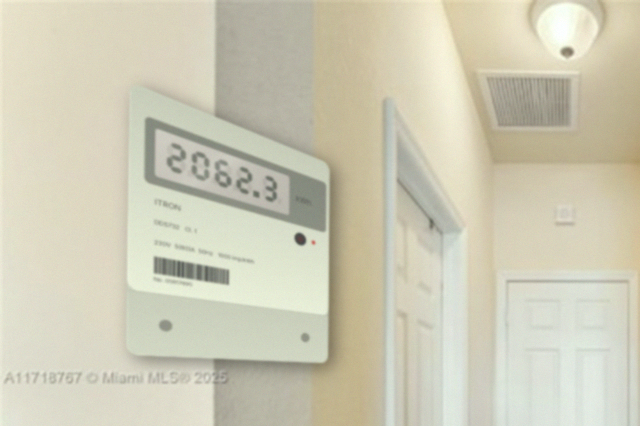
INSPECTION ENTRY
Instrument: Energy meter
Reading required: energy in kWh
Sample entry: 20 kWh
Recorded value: 2062.3 kWh
